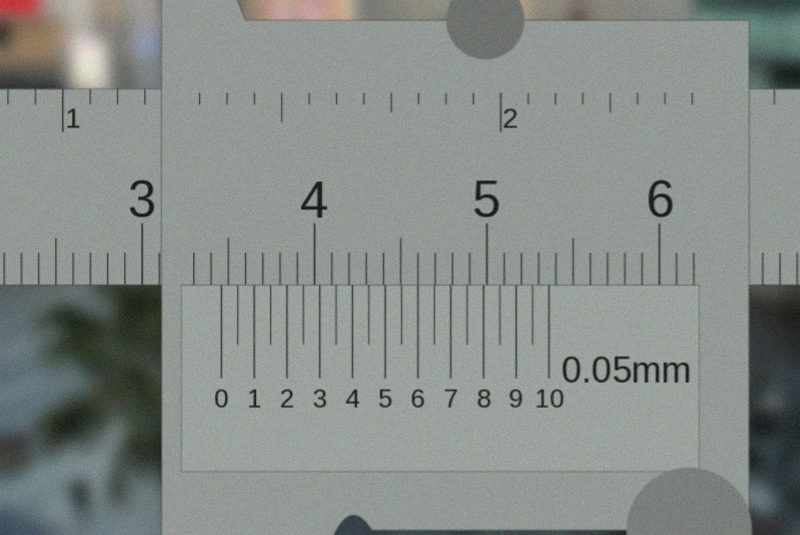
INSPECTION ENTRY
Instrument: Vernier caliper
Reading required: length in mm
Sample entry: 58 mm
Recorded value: 34.6 mm
